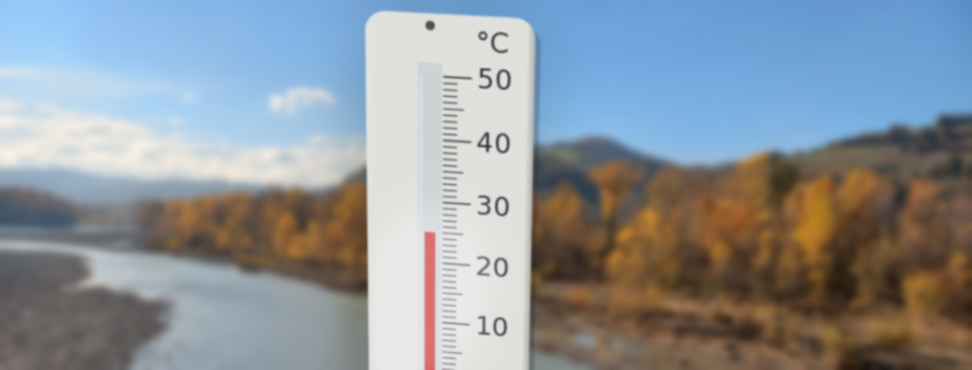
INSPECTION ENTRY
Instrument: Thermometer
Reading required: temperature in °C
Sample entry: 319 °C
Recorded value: 25 °C
